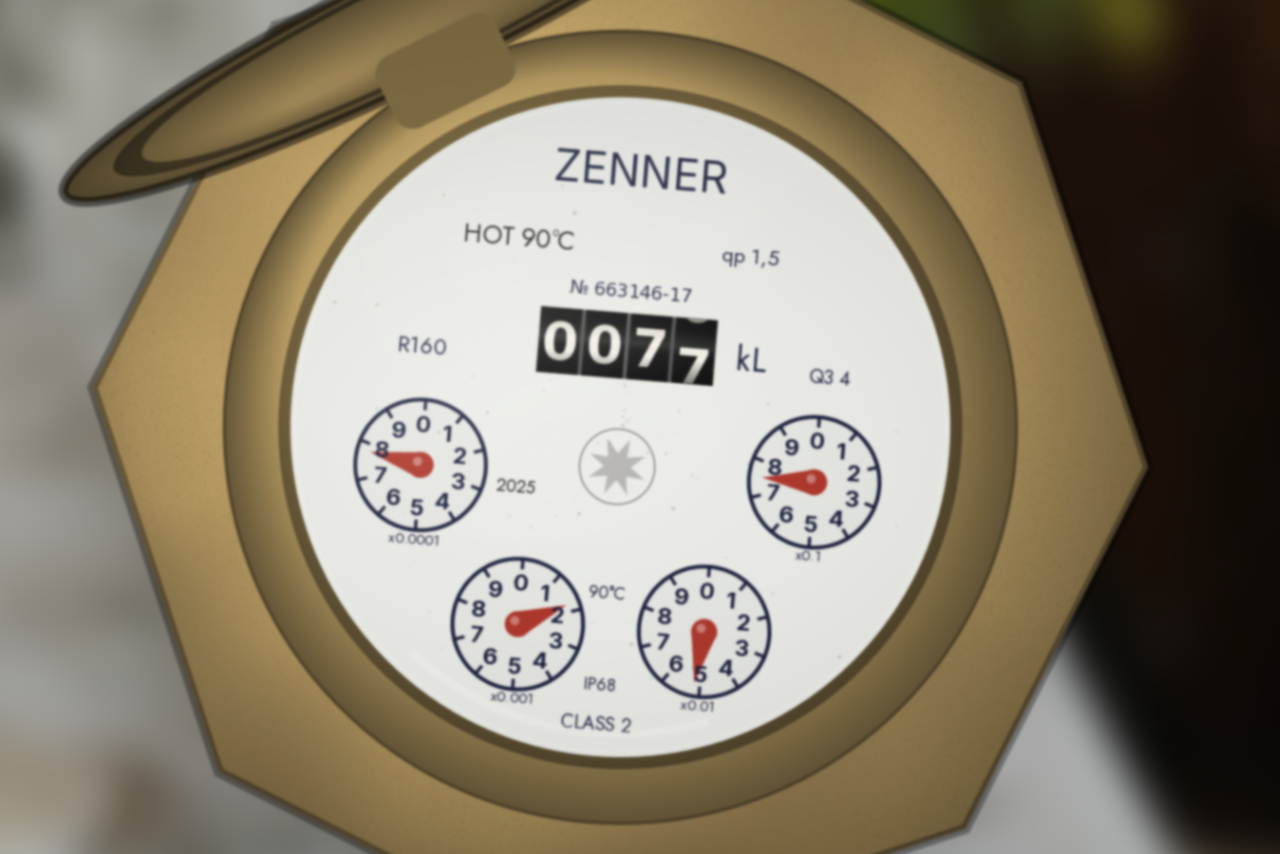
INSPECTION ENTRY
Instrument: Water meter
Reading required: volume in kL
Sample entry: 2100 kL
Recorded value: 76.7517 kL
